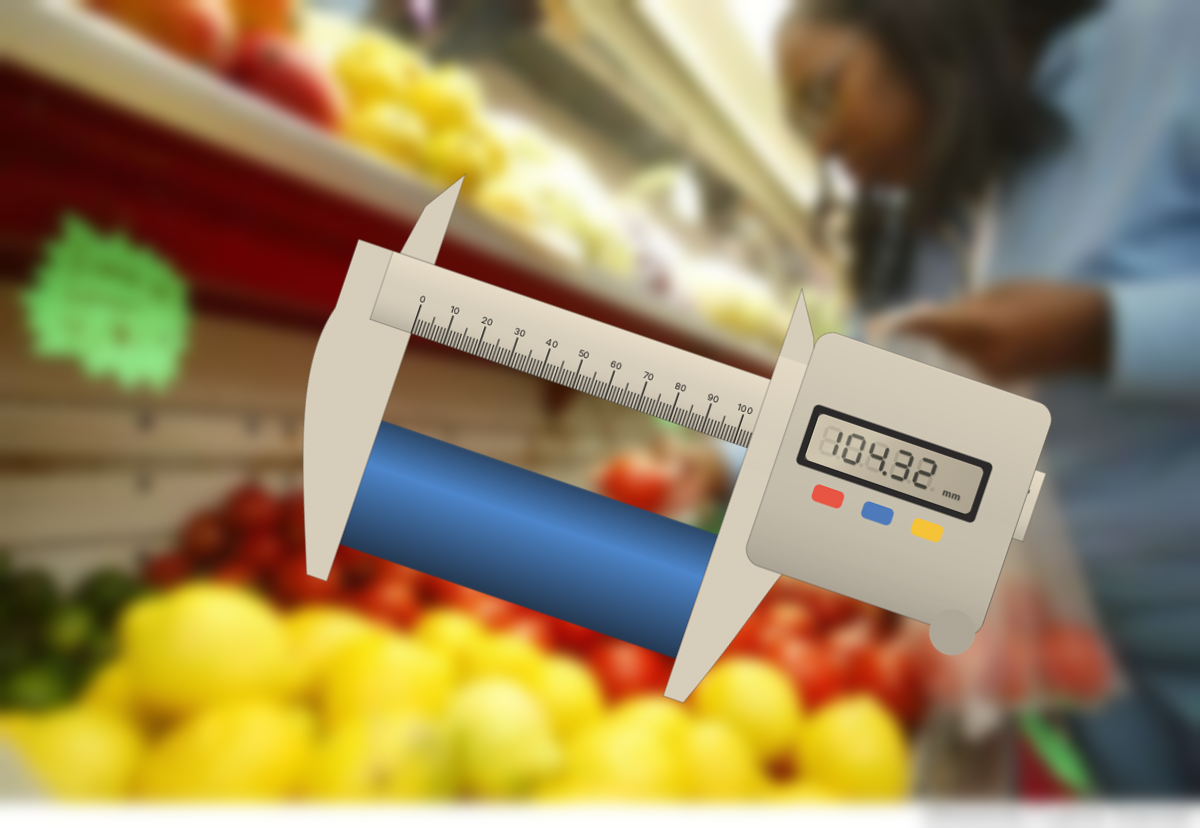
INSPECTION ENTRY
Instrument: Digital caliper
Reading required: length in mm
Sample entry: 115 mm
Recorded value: 104.32 mm
